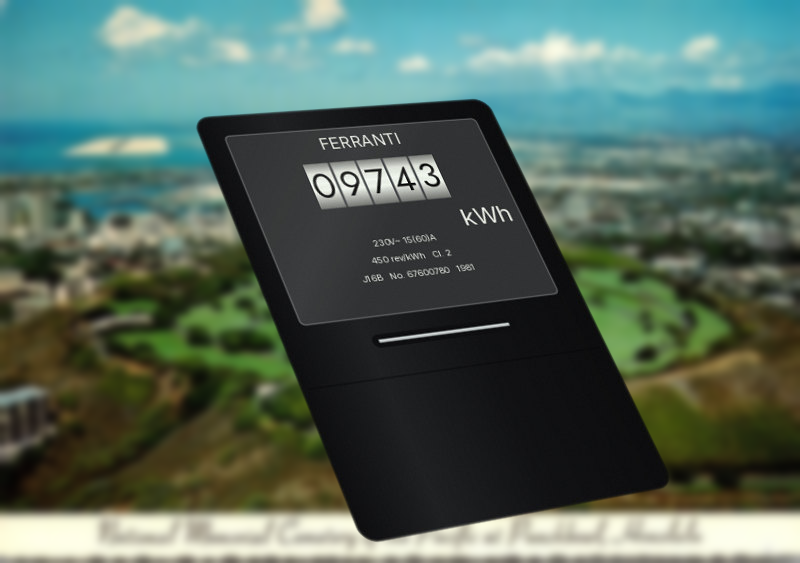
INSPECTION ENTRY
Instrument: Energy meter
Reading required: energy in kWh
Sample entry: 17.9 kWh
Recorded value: 9743 kWh
